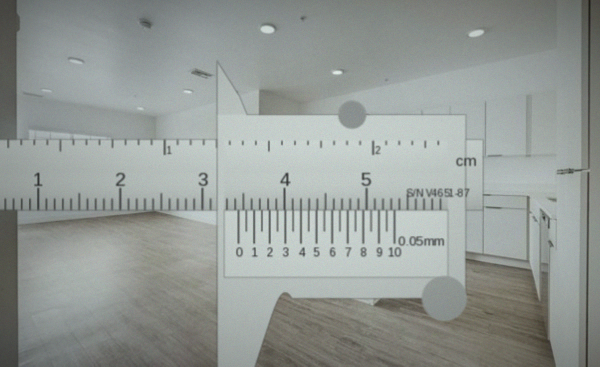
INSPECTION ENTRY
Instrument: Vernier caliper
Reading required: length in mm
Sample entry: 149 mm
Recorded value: 34.4 mm
